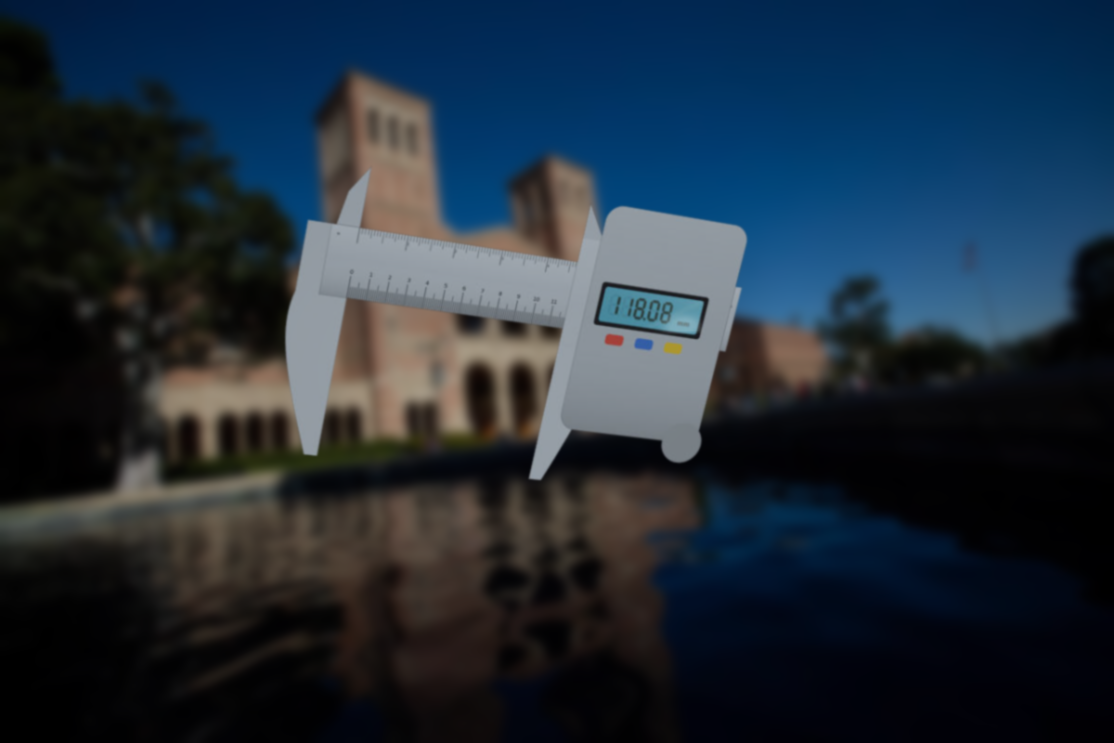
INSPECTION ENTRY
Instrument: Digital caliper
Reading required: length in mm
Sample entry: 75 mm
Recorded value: 118.08 mm
